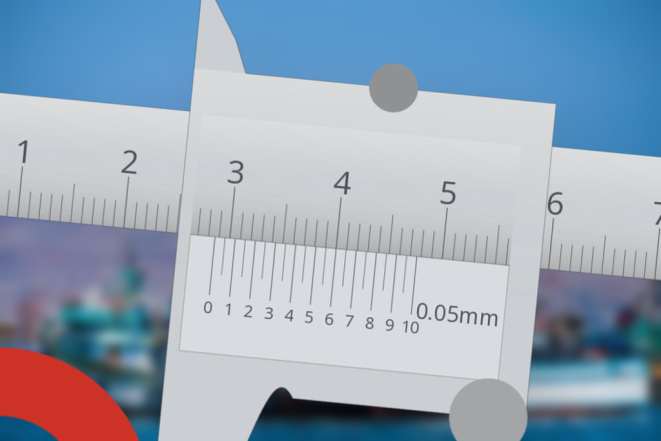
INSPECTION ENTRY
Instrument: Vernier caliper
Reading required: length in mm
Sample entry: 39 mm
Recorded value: 28.6 mm
